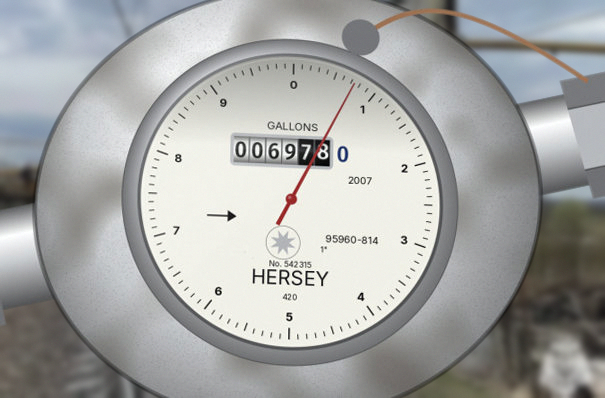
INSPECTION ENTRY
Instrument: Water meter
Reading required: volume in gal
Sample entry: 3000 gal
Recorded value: 69780.7 gal
